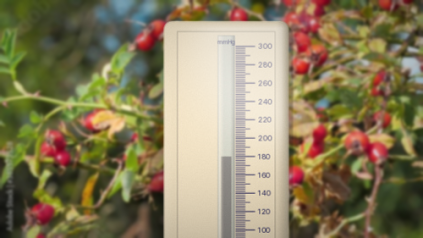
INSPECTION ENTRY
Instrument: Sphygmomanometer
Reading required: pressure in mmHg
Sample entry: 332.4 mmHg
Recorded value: 180 mmHg
